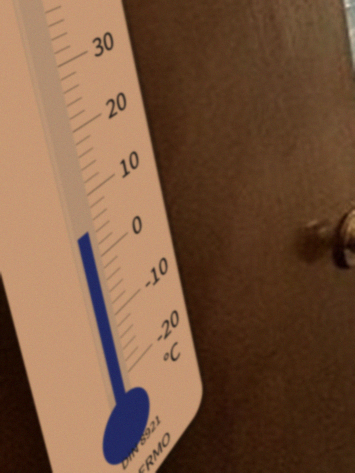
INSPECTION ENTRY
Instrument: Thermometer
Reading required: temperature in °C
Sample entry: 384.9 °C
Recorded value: 5 °C
